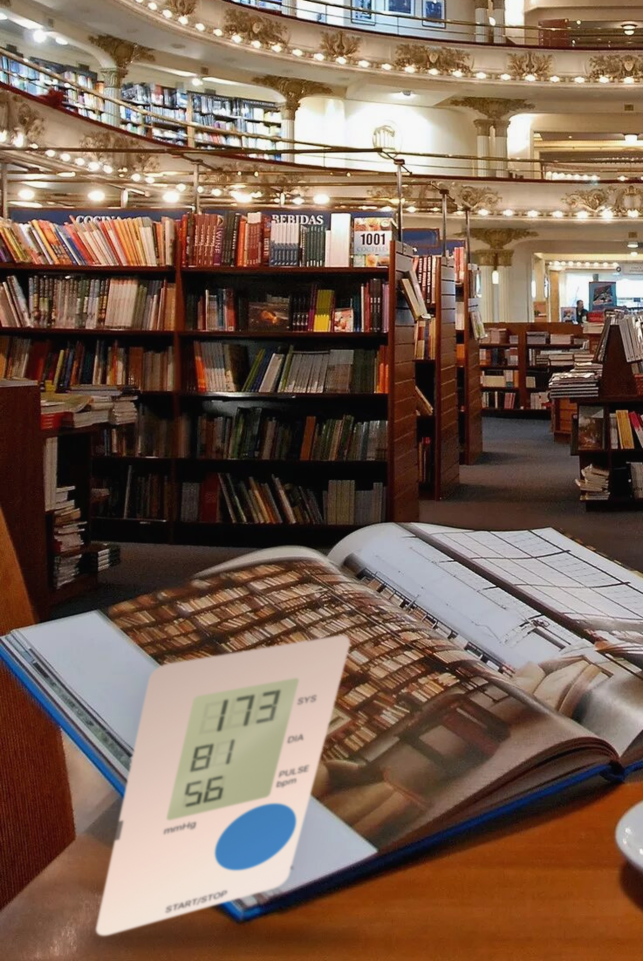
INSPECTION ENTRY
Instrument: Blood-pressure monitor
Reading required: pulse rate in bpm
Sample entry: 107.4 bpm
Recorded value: 56 bpm
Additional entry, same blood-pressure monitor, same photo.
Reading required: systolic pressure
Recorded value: 173 mmHg
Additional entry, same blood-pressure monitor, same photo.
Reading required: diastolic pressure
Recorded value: 81 mmHg
